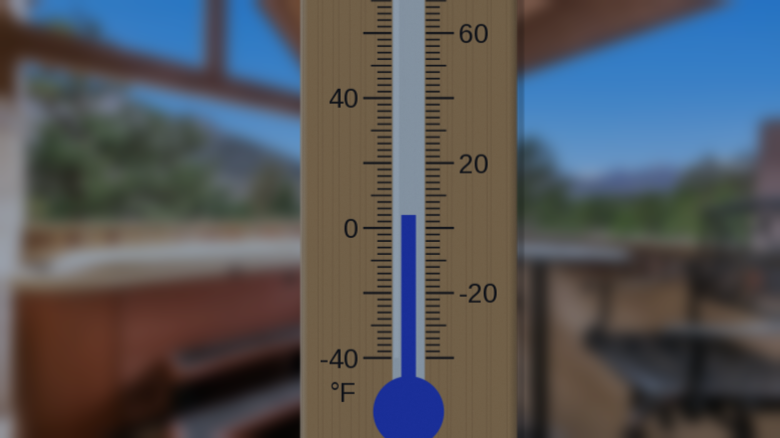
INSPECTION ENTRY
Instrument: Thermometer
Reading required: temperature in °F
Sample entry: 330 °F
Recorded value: 4 °F
